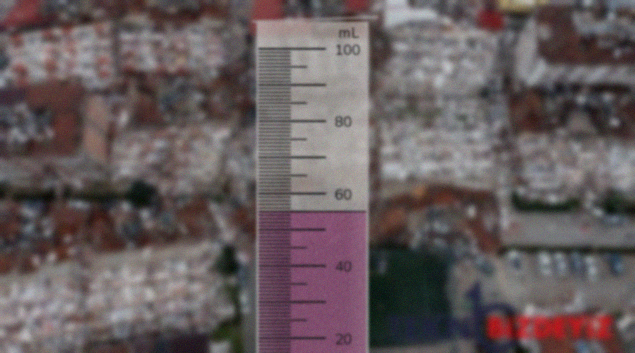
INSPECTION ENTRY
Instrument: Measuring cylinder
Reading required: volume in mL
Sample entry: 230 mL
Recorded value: 55 mL
